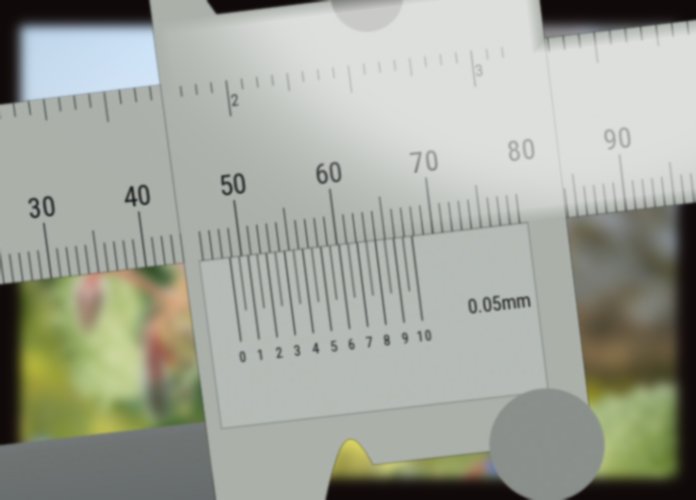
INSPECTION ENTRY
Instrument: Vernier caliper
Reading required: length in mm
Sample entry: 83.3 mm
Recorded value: 48.8 mm
